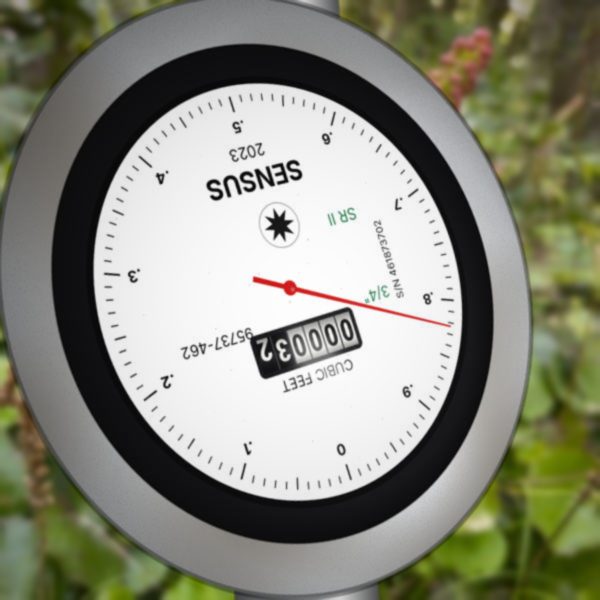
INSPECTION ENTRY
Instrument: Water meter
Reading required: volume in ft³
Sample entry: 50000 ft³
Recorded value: 31.82 ft³
